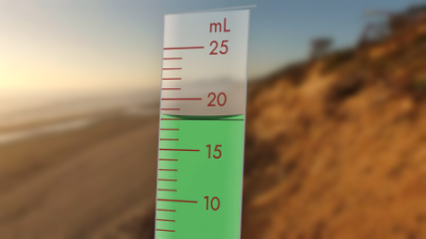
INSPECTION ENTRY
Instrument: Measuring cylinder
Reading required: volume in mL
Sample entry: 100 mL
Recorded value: 18 mL
